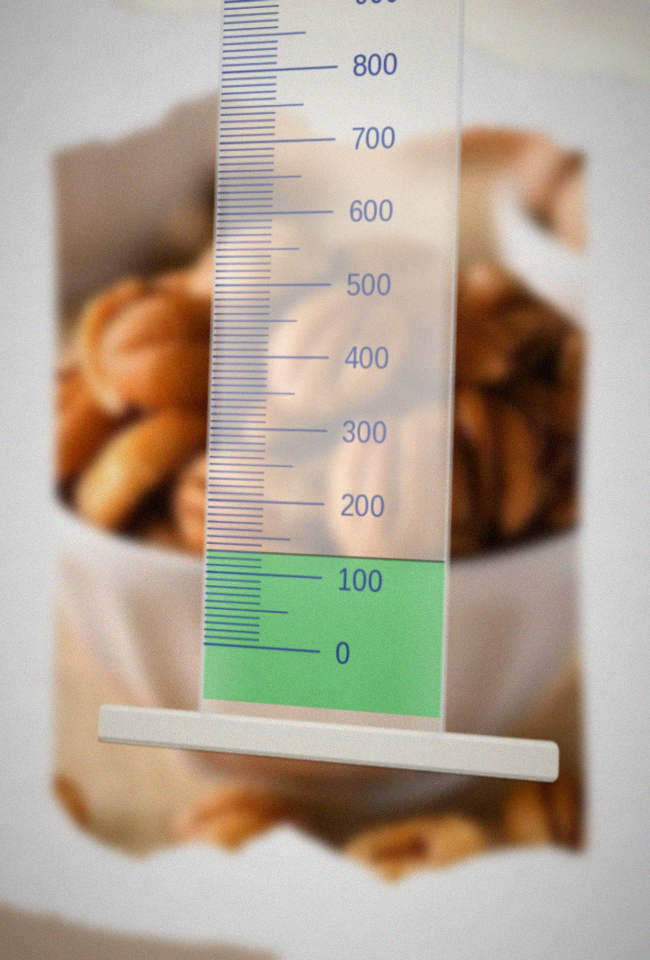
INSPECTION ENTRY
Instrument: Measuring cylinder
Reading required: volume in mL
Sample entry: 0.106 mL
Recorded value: 130 mL
